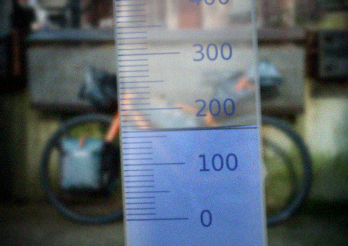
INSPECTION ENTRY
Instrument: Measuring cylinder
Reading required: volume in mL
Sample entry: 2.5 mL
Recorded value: 160 mL
